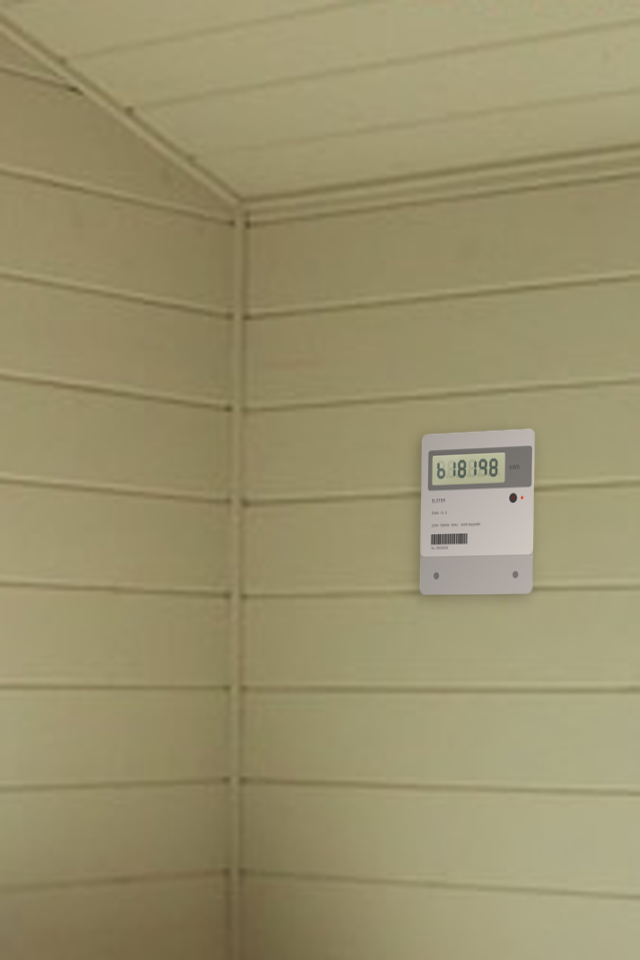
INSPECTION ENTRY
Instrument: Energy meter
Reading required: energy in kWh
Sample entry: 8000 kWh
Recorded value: 618198 kWh
